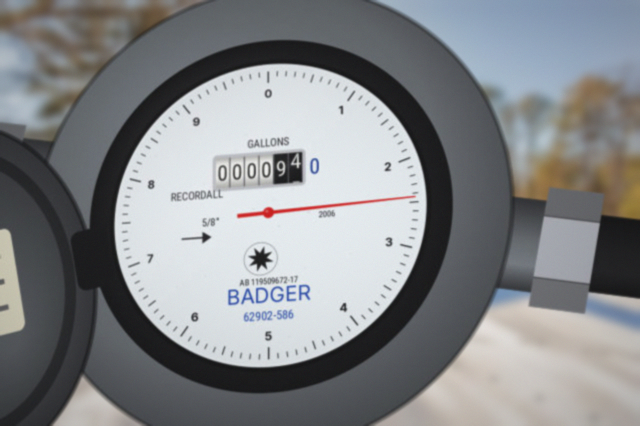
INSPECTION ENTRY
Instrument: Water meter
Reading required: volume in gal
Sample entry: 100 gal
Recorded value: 942.4 gal
